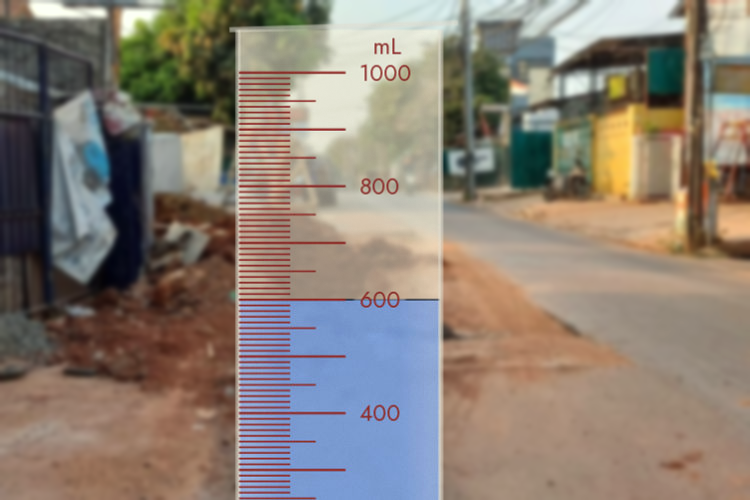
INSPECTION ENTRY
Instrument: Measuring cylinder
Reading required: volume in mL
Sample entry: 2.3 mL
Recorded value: 600 mL
